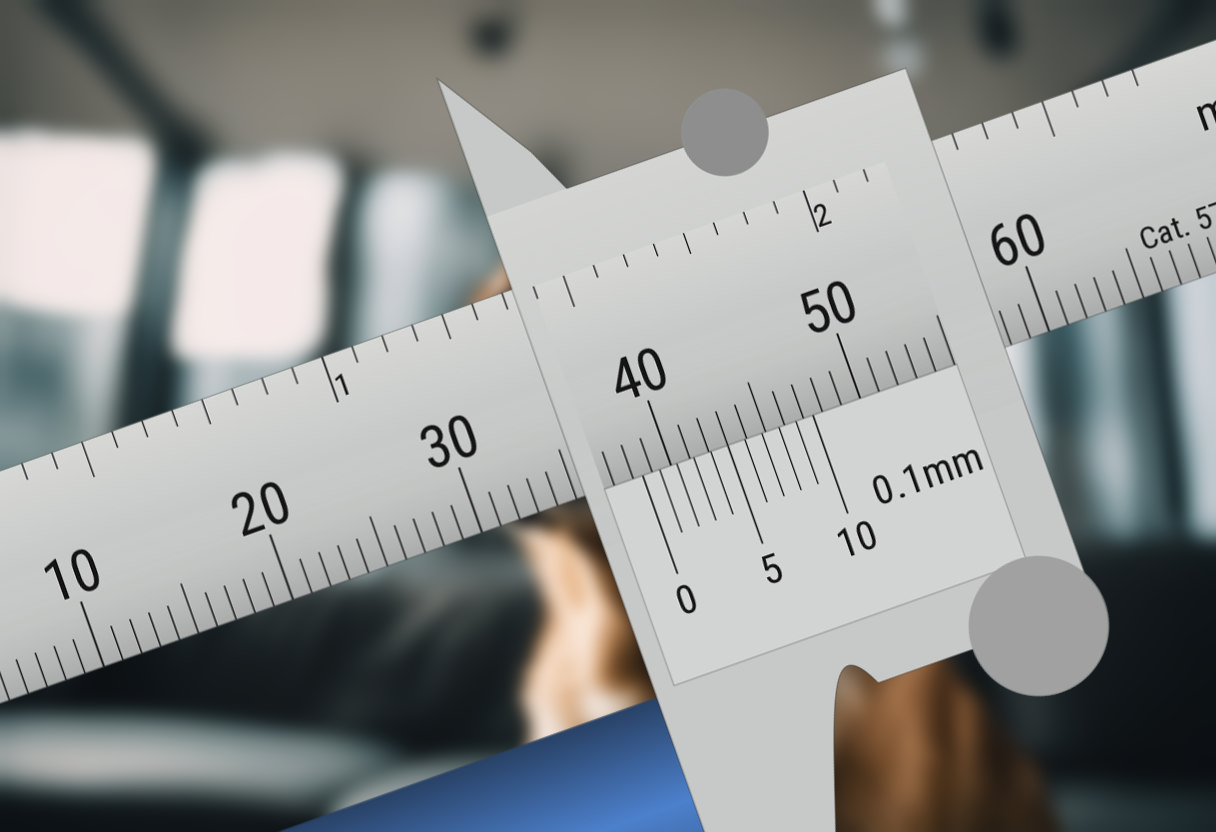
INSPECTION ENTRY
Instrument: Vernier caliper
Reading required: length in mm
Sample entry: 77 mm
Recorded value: 38.5 mm
